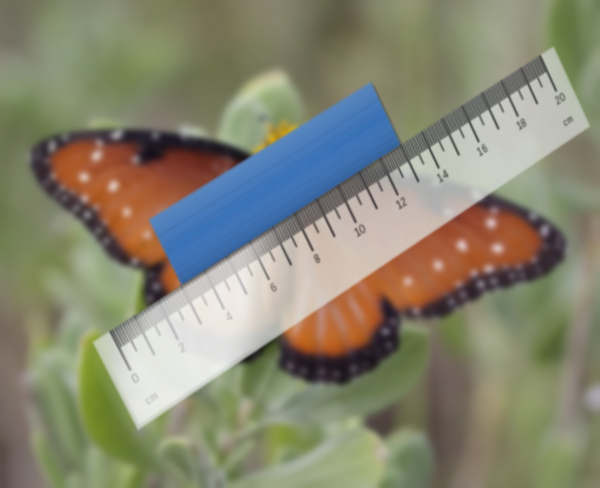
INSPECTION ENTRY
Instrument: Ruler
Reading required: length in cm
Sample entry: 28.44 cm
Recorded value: 10 cm
